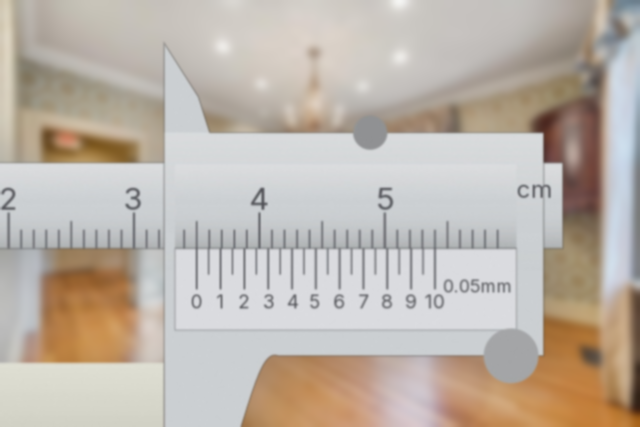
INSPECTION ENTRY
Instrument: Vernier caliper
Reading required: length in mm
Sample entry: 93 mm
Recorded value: 35.0 mm
